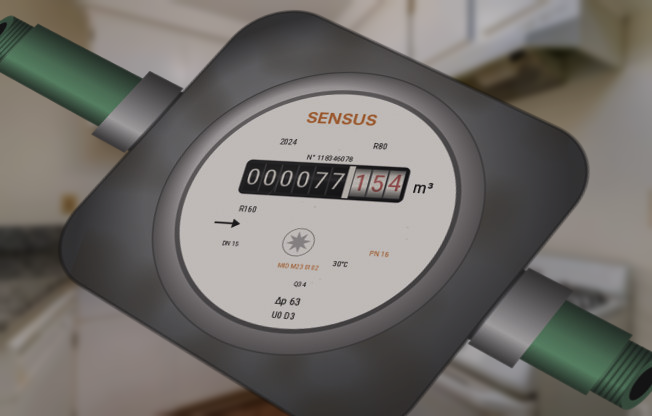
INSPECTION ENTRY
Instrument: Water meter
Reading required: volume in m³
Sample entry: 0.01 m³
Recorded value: 77.154 m³
